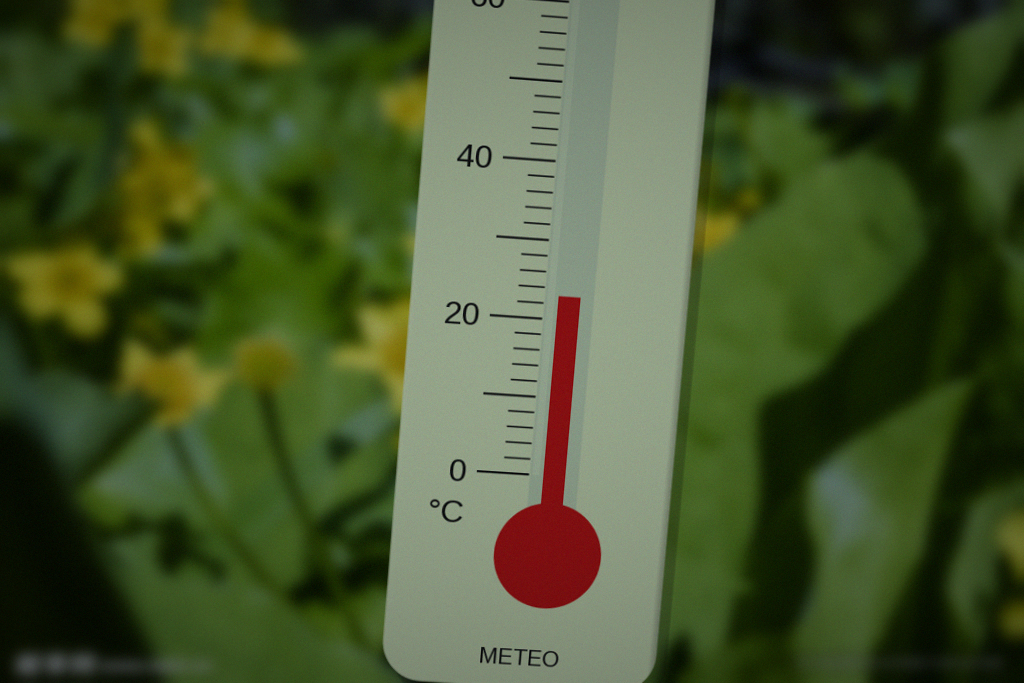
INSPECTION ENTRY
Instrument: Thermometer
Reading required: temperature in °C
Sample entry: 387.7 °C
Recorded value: 23 °C
